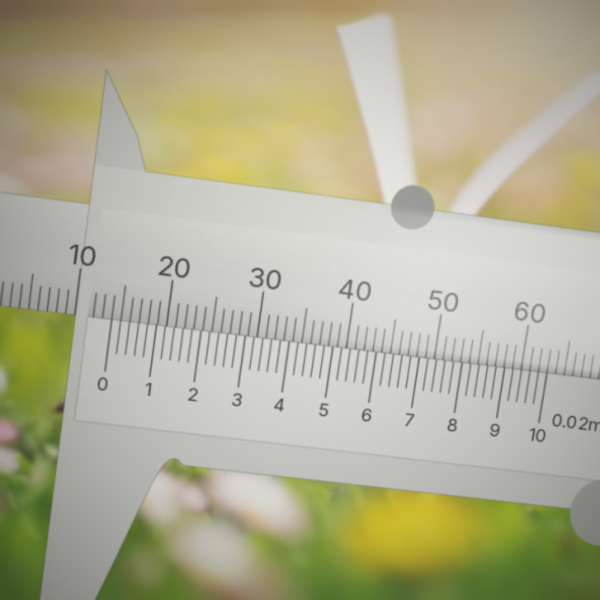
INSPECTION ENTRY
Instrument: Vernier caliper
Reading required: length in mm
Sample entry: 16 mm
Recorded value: 14.0 mm
